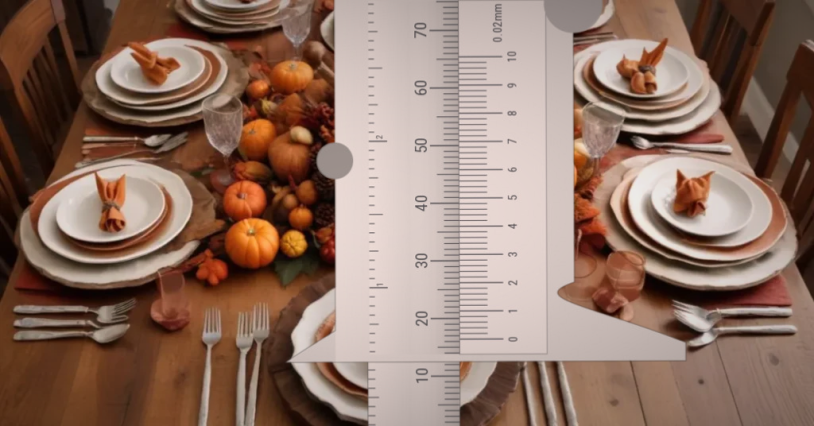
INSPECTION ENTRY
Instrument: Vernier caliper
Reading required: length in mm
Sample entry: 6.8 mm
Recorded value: 16.4 mm
